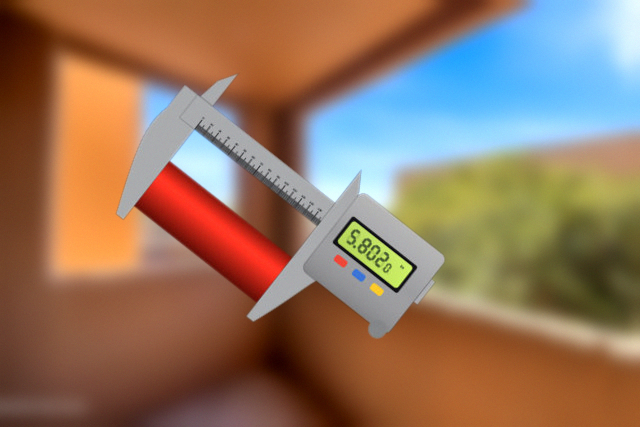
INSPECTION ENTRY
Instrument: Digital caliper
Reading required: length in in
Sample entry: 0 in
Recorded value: 5.8020 in
